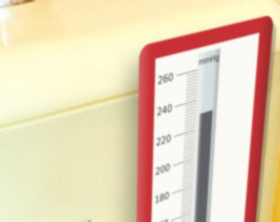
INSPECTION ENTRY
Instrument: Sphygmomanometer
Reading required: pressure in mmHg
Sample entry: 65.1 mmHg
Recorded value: 230 mmHg
